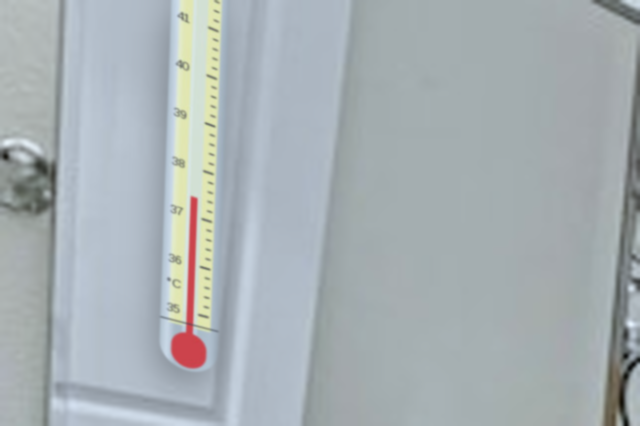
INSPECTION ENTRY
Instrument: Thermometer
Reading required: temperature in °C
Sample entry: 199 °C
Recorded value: 37.4 °C
